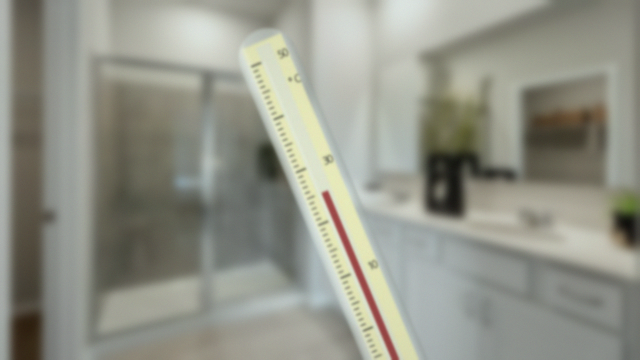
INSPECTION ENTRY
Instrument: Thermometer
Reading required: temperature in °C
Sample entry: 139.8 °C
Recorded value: 25 °C
